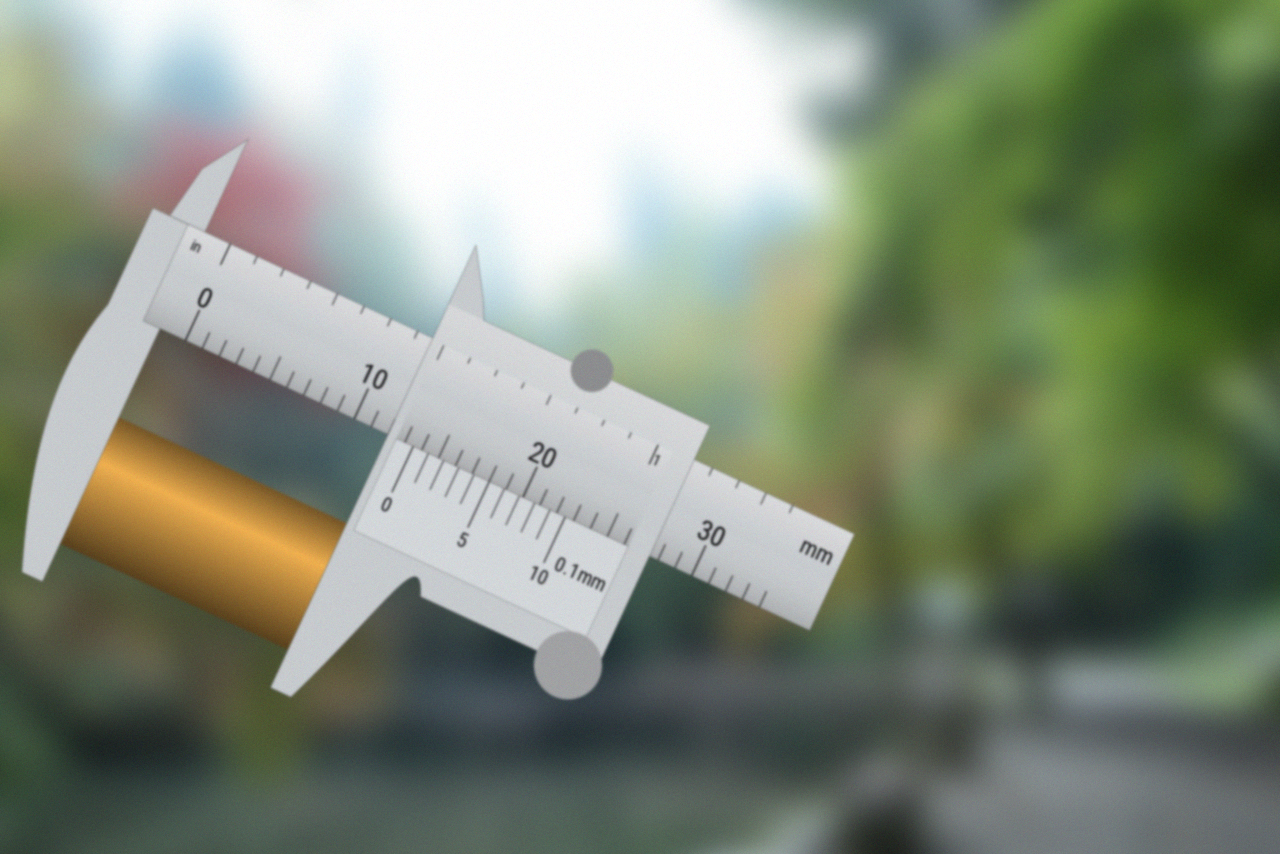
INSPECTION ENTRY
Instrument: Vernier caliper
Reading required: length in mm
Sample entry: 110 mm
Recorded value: 13.5 mm
